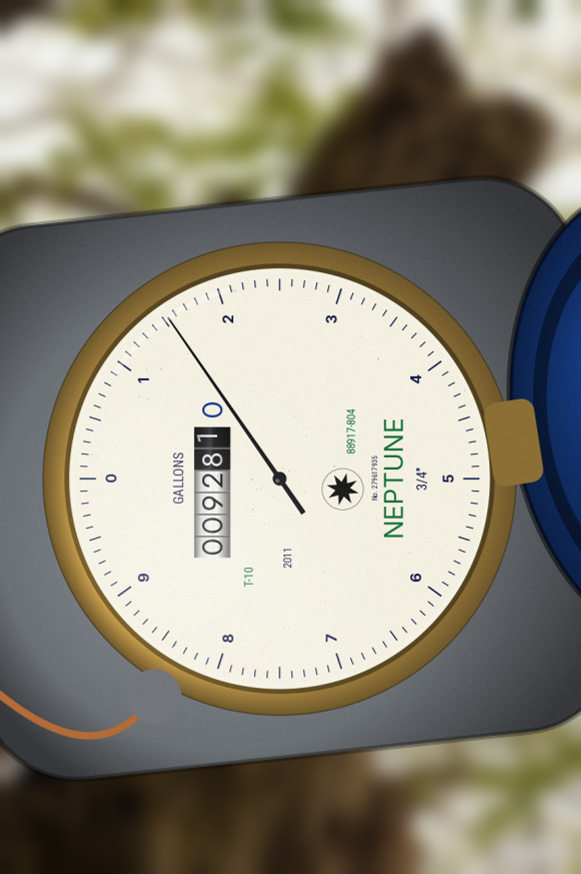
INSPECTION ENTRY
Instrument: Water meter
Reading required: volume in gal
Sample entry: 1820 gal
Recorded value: 92811.5 gal
